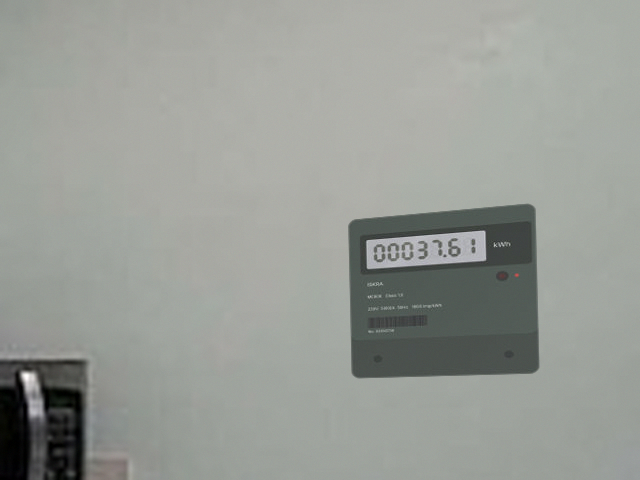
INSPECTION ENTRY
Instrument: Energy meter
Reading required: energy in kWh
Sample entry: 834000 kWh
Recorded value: 37.61 kWh
